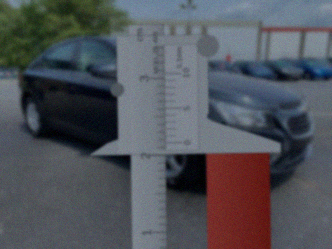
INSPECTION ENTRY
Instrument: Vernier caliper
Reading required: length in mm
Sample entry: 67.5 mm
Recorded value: 21.6 mm
